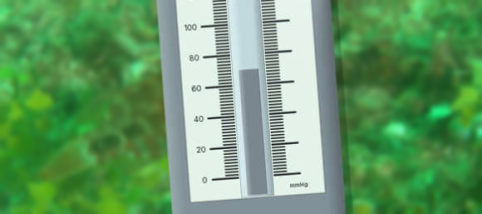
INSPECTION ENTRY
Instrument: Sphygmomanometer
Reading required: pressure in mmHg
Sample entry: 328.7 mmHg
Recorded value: 70 mmHg
